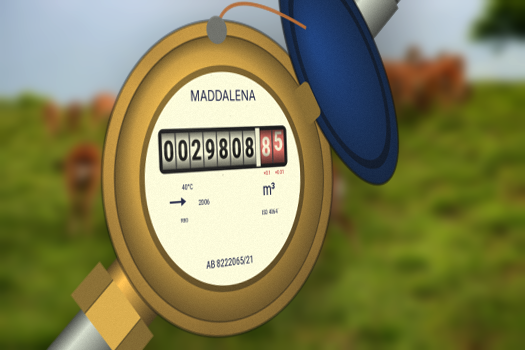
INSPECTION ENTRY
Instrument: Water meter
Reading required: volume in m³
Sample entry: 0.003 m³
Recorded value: 29808.85 m³
